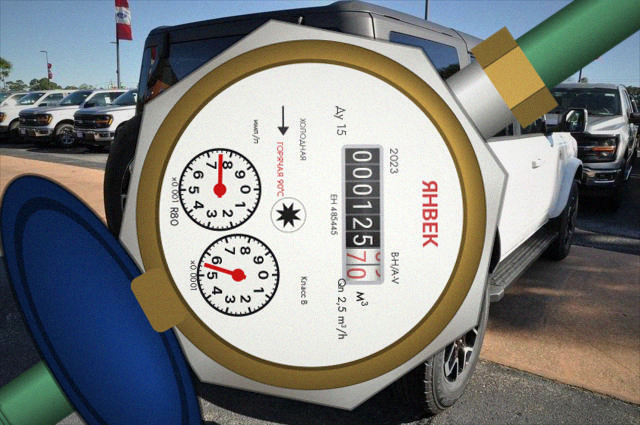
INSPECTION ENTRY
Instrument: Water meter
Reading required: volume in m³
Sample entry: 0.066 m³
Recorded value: 125.6975 m³
